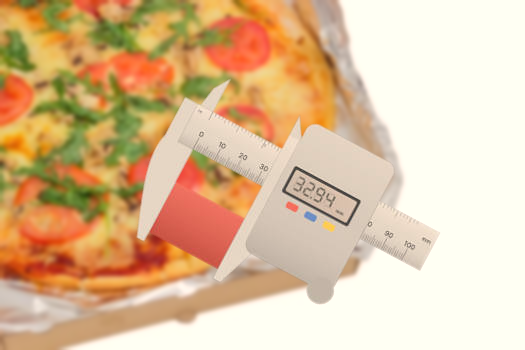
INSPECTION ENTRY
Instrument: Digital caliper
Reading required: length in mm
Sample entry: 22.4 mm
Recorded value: 32.94 mm
